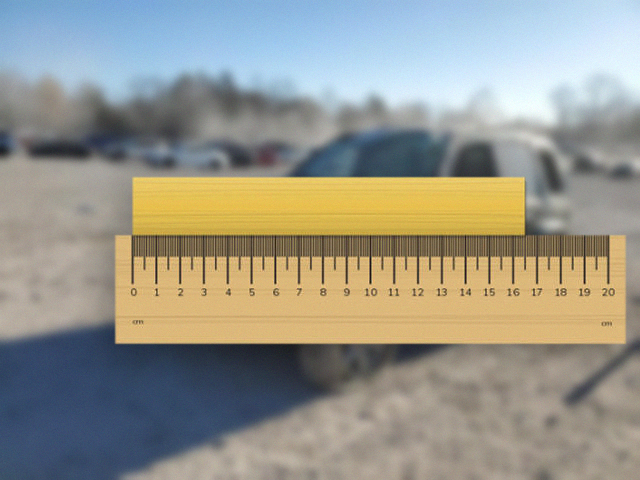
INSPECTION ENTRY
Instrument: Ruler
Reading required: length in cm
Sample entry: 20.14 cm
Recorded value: 16.5 cm
